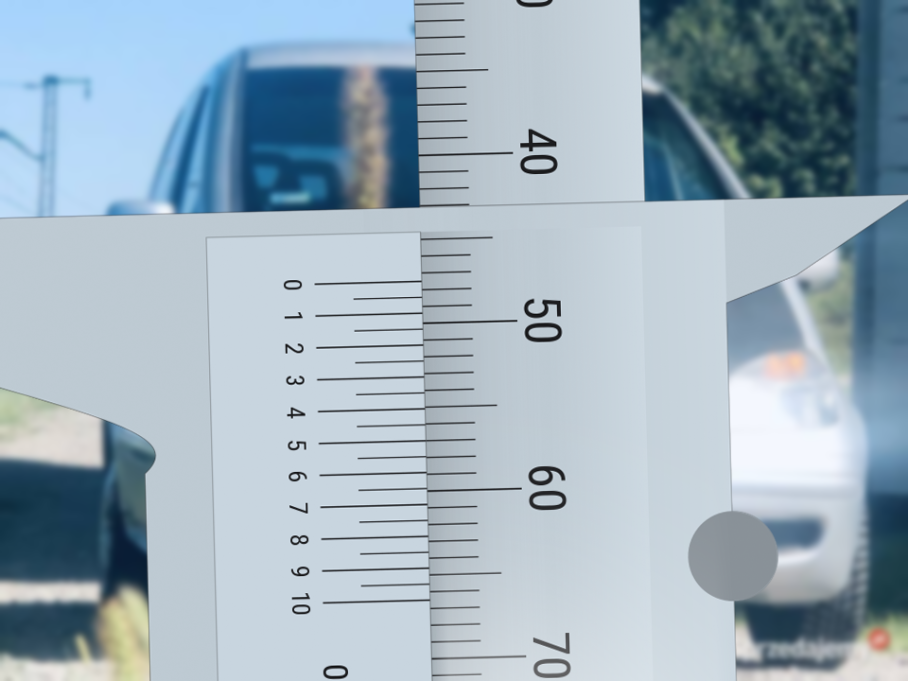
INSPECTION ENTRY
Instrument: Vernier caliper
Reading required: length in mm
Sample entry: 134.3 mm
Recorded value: 47.5 mm
